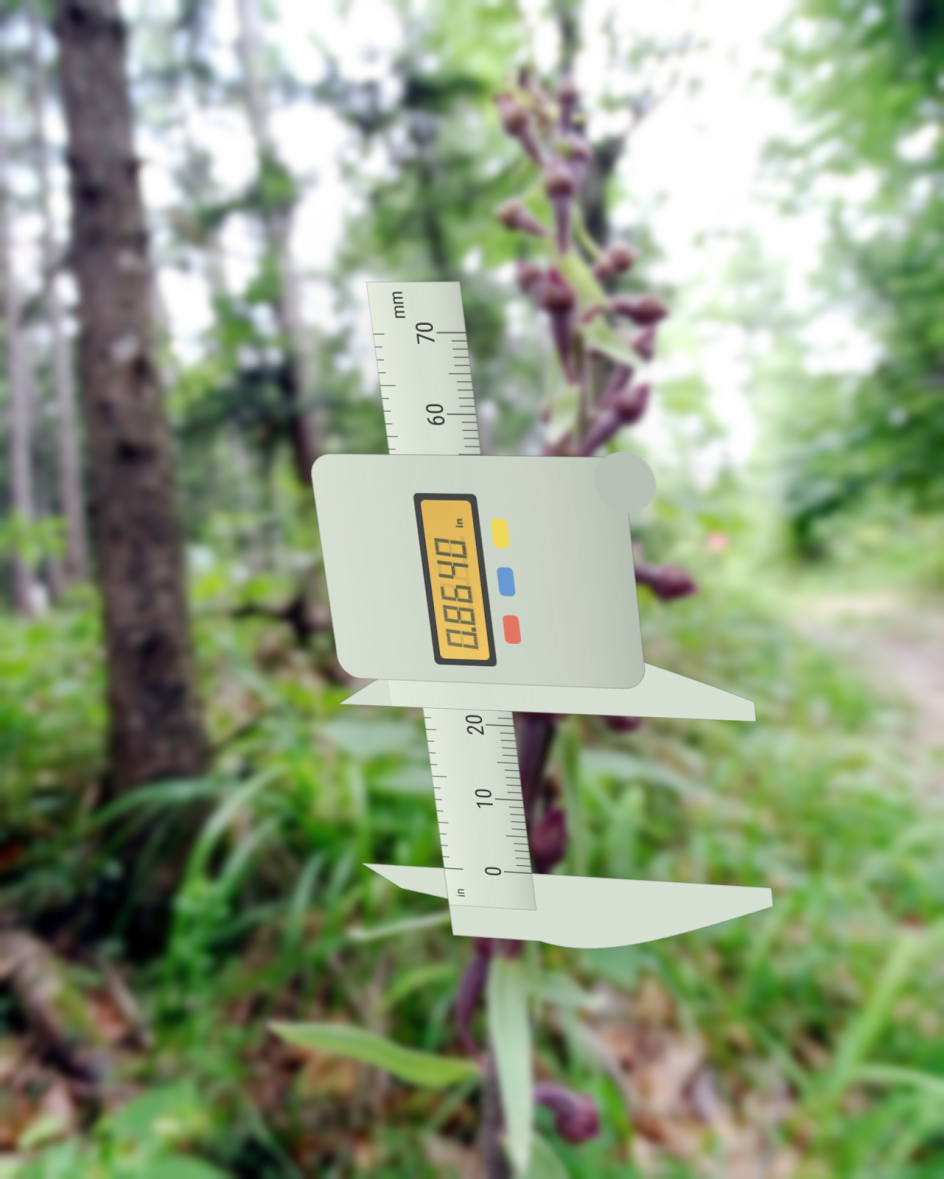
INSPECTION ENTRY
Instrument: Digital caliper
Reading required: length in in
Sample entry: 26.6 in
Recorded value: 0.8640 in
